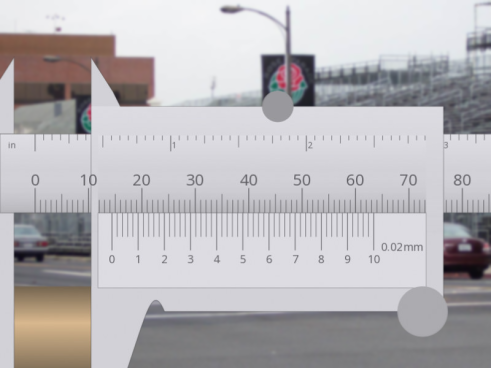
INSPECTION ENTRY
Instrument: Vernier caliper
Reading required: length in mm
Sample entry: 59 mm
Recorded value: 14.4 mm
